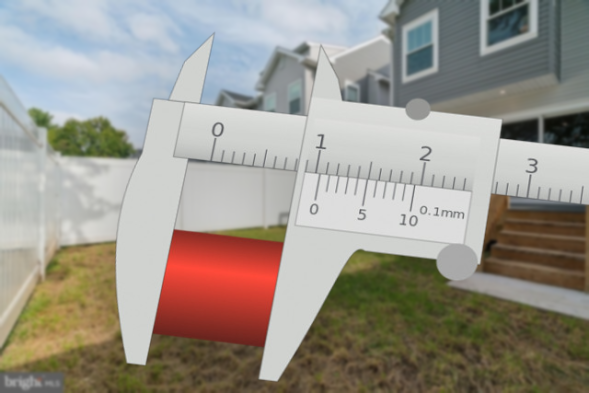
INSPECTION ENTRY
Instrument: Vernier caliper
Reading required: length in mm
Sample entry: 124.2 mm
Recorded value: 10.4 mm
